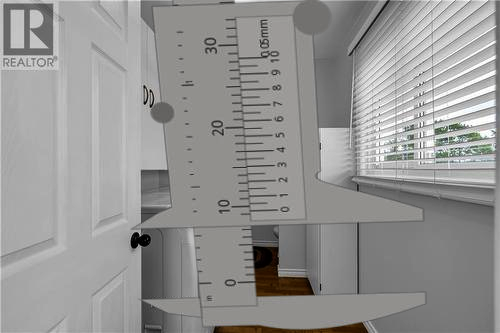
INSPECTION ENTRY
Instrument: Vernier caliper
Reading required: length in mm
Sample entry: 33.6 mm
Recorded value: 9.4 mm
